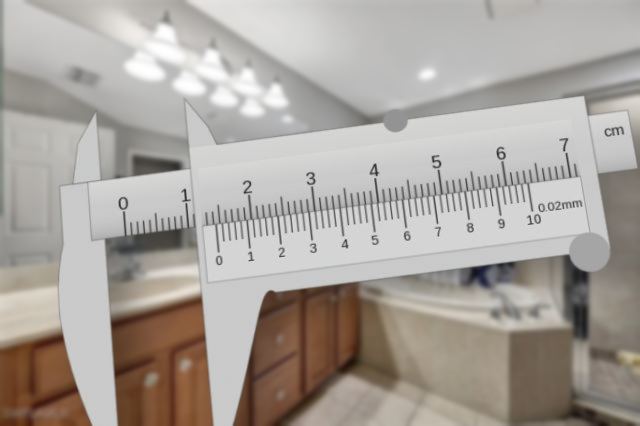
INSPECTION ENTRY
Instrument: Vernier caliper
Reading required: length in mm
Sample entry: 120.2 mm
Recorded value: 14.4 mm
